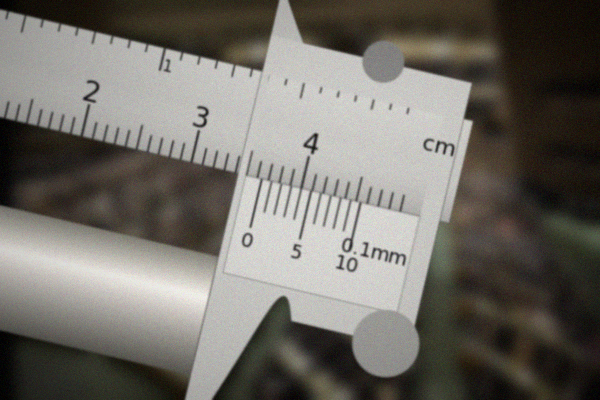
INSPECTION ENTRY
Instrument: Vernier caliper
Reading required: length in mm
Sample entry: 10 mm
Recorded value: 36.4 mm
